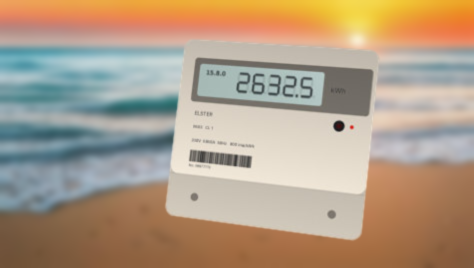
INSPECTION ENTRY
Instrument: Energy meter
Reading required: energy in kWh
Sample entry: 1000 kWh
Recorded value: 2632.5 kWh
